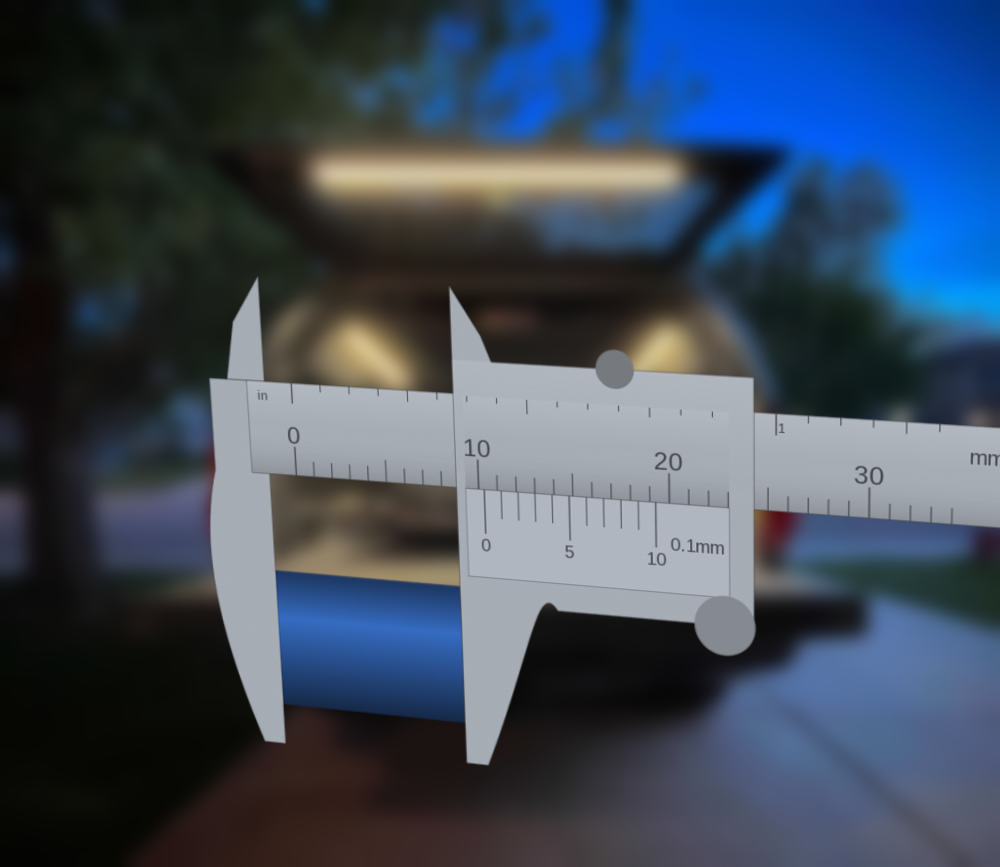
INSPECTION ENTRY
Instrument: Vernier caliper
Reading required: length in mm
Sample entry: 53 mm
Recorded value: 10.3 mm
